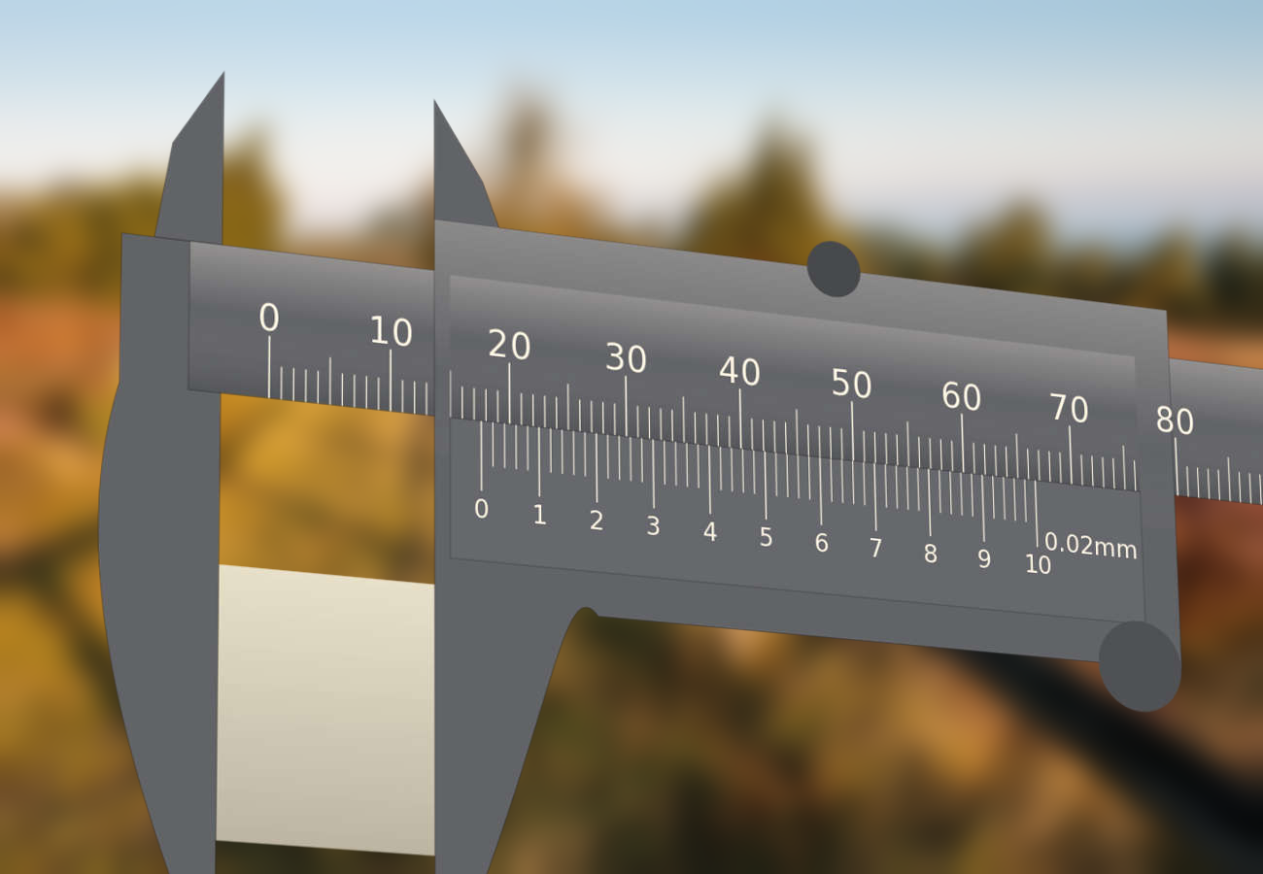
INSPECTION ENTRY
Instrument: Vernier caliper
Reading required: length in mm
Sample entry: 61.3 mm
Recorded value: 17.6 mm
